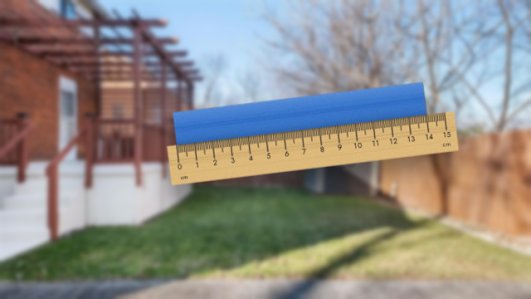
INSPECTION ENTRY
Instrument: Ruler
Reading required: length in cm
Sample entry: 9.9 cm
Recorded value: 14 cm
